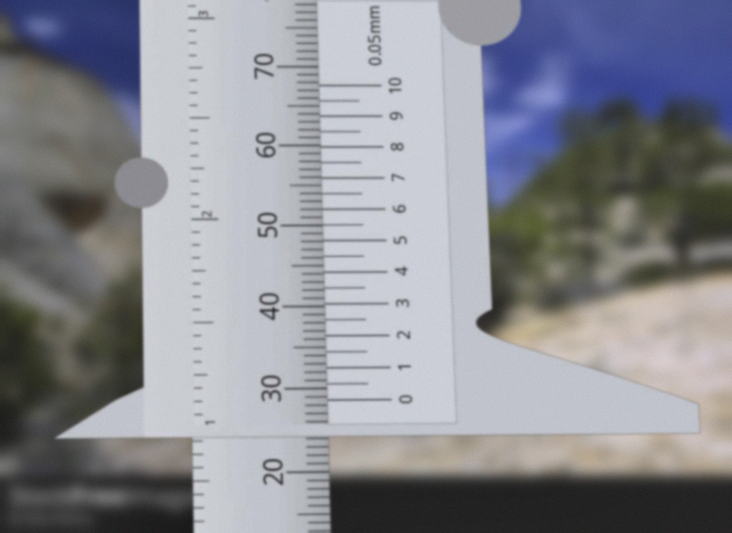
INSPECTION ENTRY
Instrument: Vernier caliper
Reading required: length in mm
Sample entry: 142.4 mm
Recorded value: 28.6 mm
